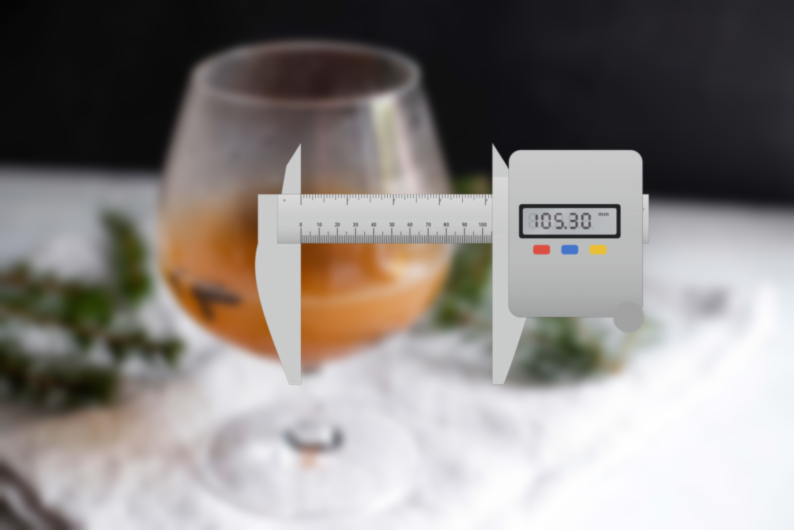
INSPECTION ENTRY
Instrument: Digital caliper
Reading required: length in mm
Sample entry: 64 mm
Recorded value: 105.30 mm
